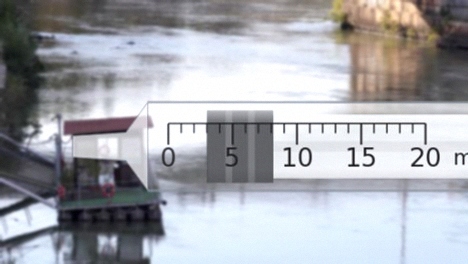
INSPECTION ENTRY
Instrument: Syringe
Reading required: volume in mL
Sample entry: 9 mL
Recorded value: 3 mL
